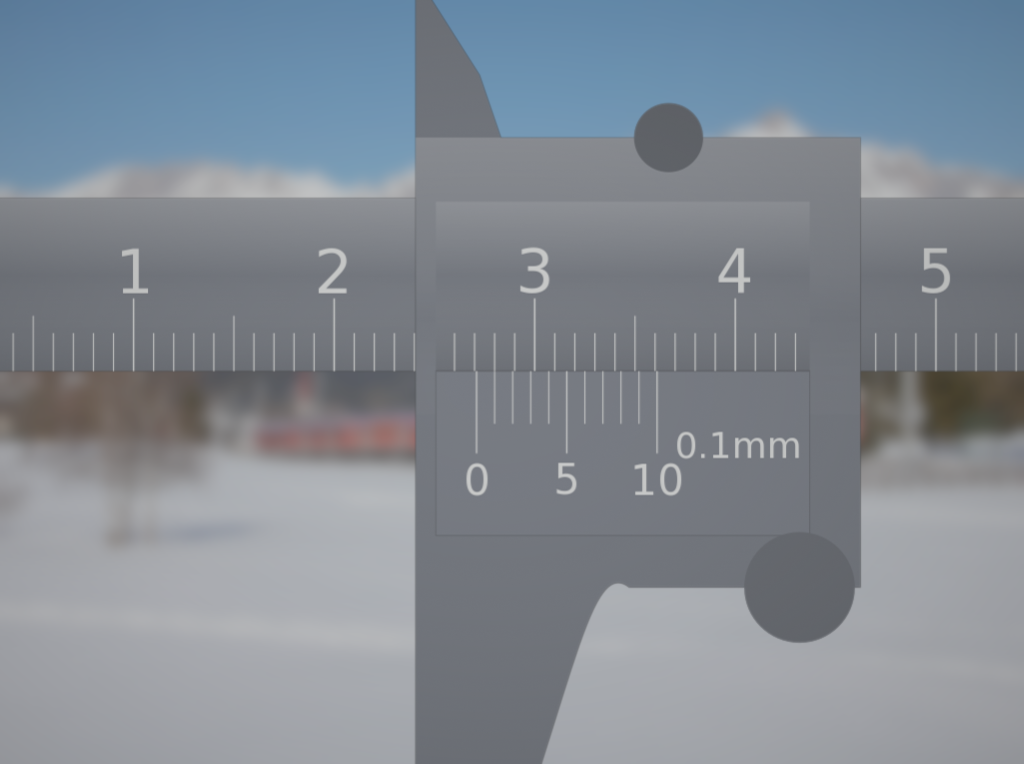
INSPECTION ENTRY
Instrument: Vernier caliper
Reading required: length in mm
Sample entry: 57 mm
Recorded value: 27.1 mm
